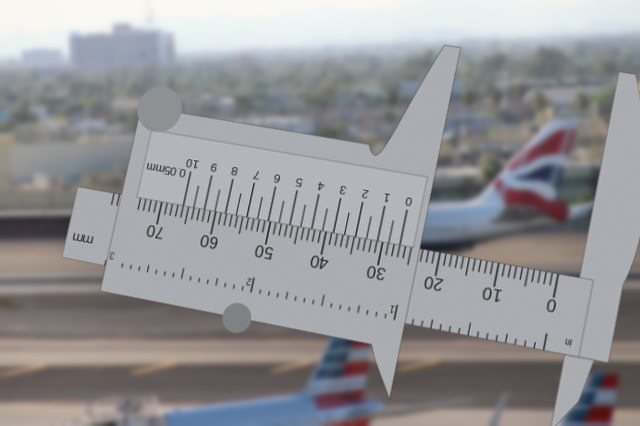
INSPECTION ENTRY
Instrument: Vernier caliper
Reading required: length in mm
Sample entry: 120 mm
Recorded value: 27.0 mm
